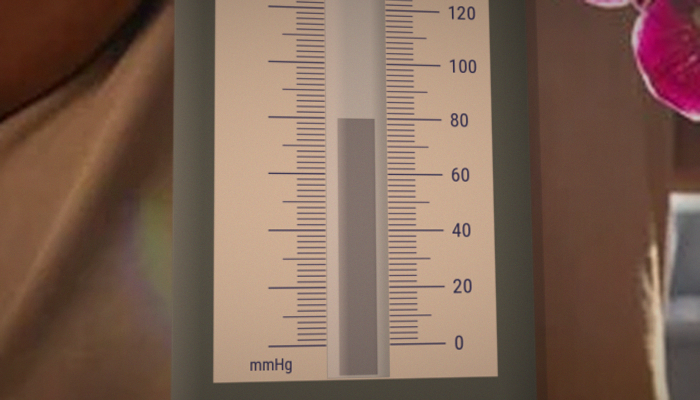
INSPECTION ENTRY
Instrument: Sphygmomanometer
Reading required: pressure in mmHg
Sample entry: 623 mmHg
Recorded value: 80 mmHg
